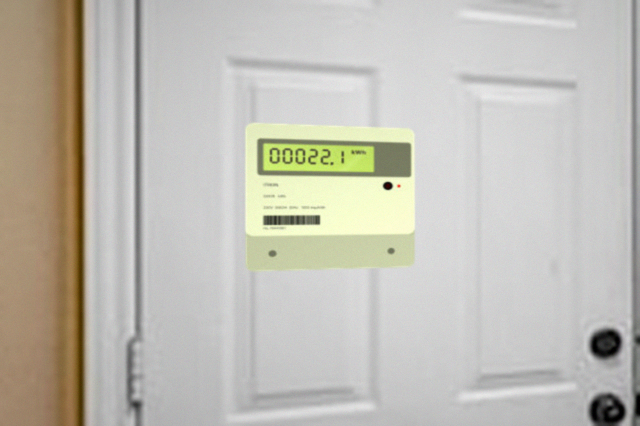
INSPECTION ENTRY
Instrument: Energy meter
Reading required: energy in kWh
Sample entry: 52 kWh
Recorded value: 22.1 kWh
